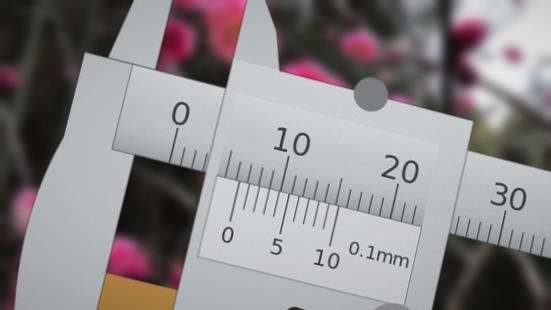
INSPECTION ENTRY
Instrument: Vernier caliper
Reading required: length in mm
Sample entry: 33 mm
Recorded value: 6.3 mm
